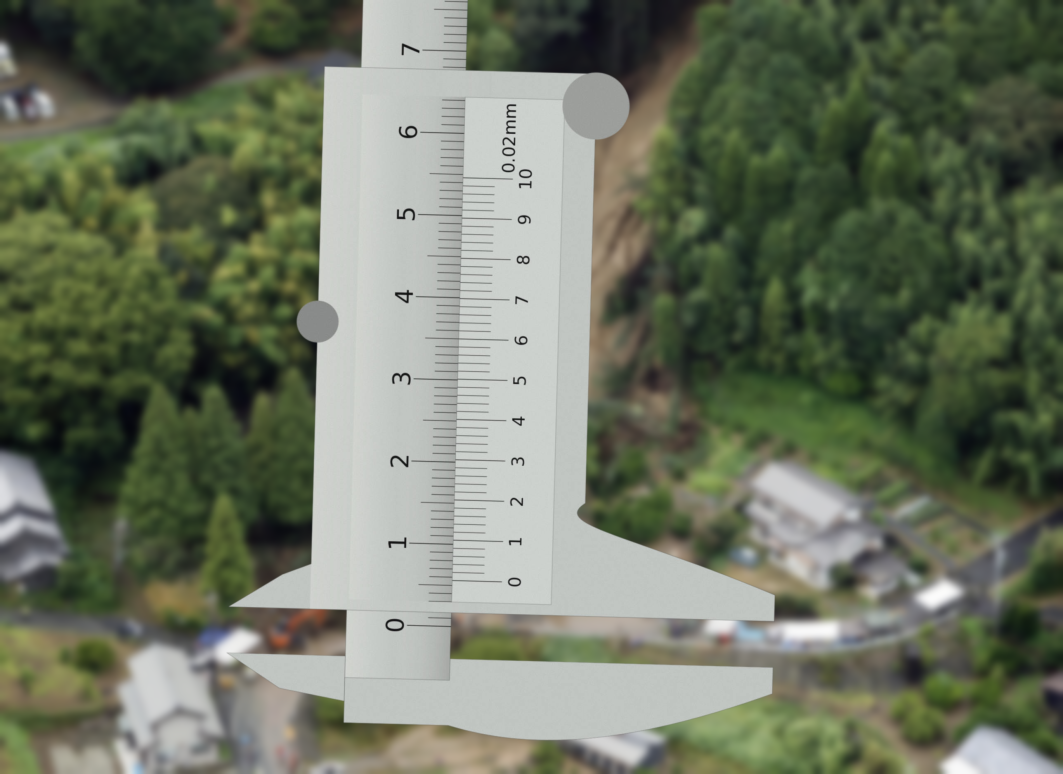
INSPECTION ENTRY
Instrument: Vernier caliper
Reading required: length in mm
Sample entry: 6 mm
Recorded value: 5.6 mm
